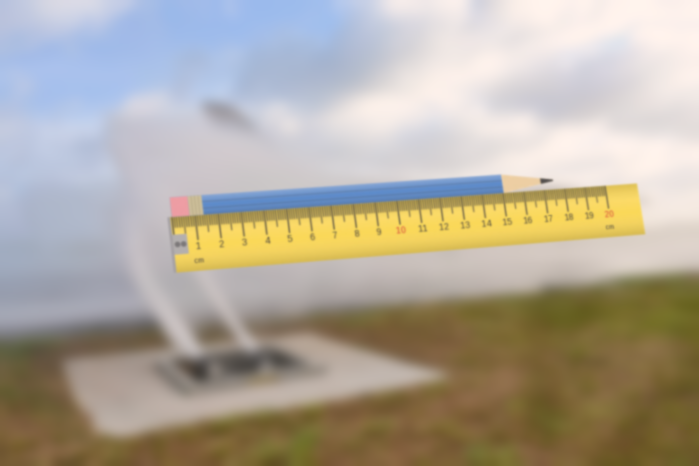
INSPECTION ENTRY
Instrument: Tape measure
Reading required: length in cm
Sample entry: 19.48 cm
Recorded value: 17.5 cm
